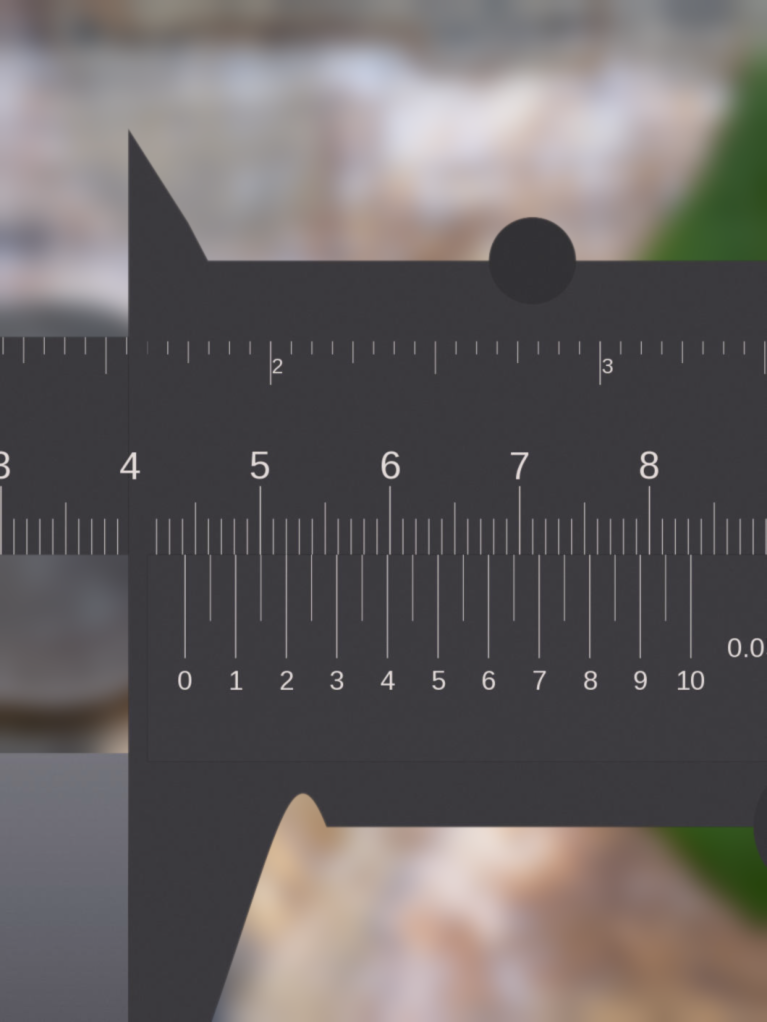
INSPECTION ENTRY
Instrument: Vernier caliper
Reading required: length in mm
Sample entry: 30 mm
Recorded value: 44.2 mm
